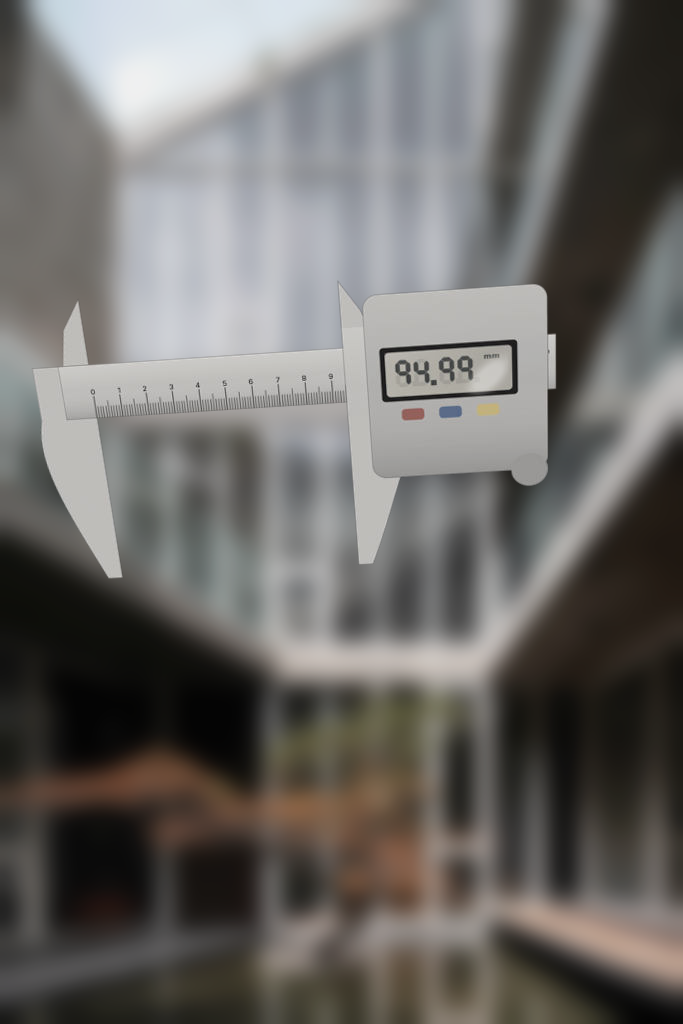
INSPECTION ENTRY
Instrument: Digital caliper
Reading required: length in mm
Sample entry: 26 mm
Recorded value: 94.99 mm
